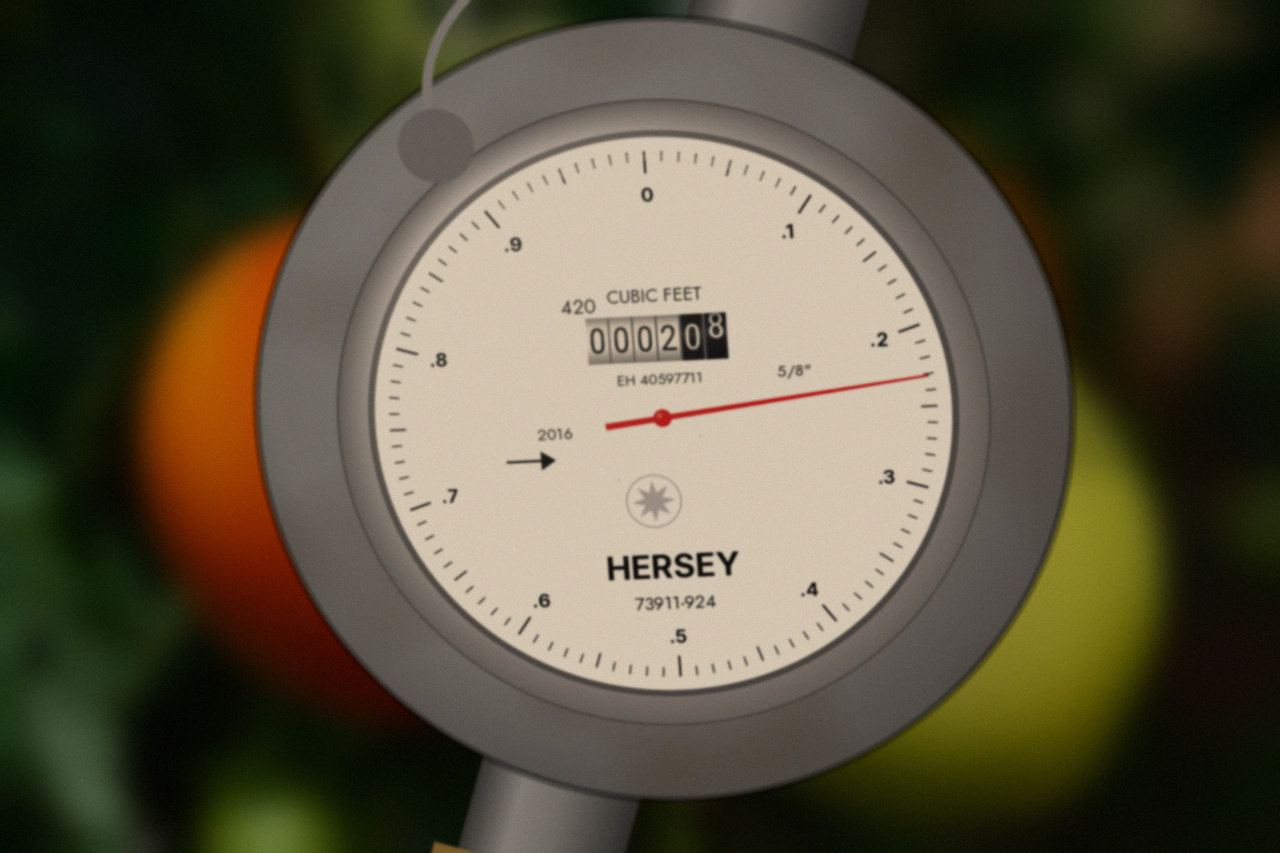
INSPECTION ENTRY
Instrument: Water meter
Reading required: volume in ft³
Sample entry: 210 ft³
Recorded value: 208.23 ft³
